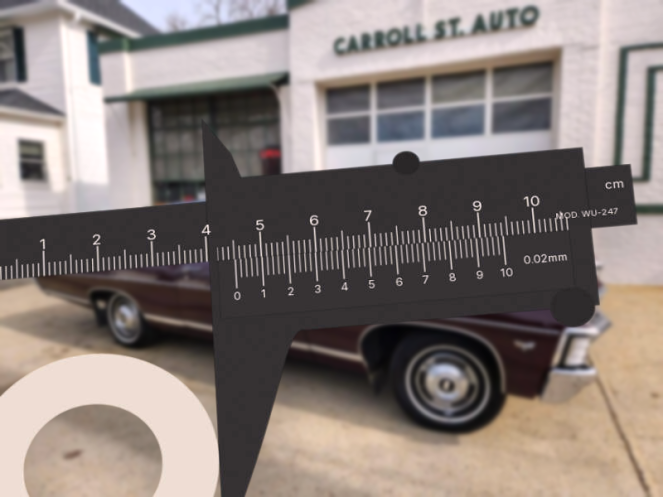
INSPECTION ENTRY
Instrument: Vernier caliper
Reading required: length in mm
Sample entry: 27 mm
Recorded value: 45.2 mm
